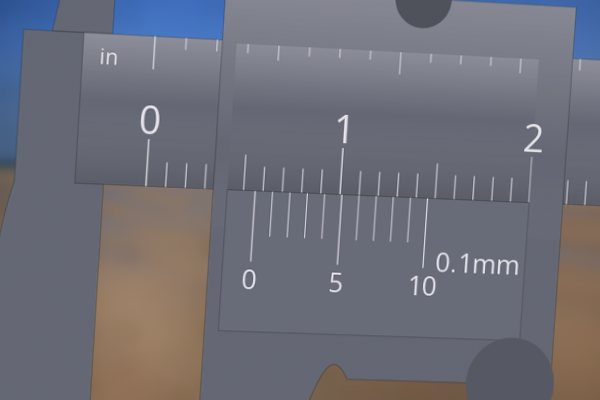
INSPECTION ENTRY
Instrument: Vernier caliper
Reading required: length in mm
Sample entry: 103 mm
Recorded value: 5.6 mm
